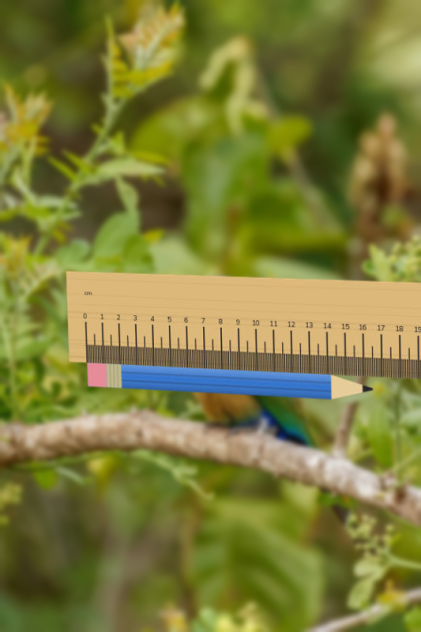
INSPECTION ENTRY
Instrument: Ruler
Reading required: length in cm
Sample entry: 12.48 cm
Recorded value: 16.5 cm
